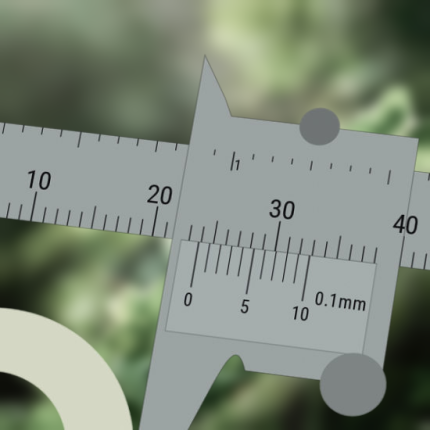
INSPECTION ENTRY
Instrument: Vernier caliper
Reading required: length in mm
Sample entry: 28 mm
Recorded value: 23.8 mm
